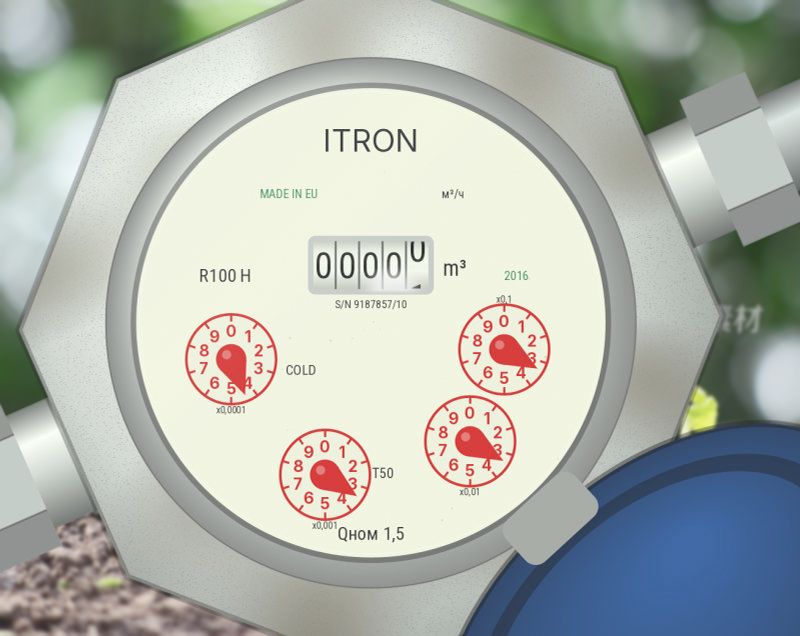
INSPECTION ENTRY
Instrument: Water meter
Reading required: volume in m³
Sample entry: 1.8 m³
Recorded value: 0.3334 m³
